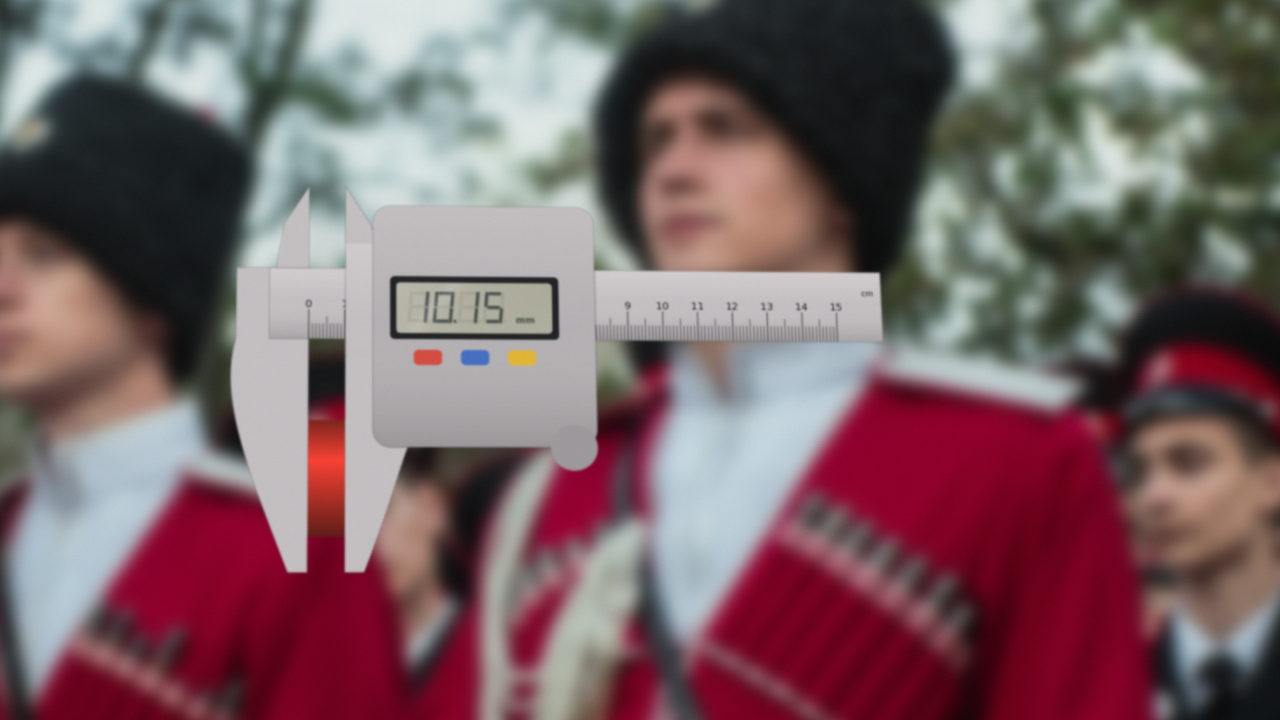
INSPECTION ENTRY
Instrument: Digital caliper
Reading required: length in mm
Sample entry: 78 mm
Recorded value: 10.15 mm
